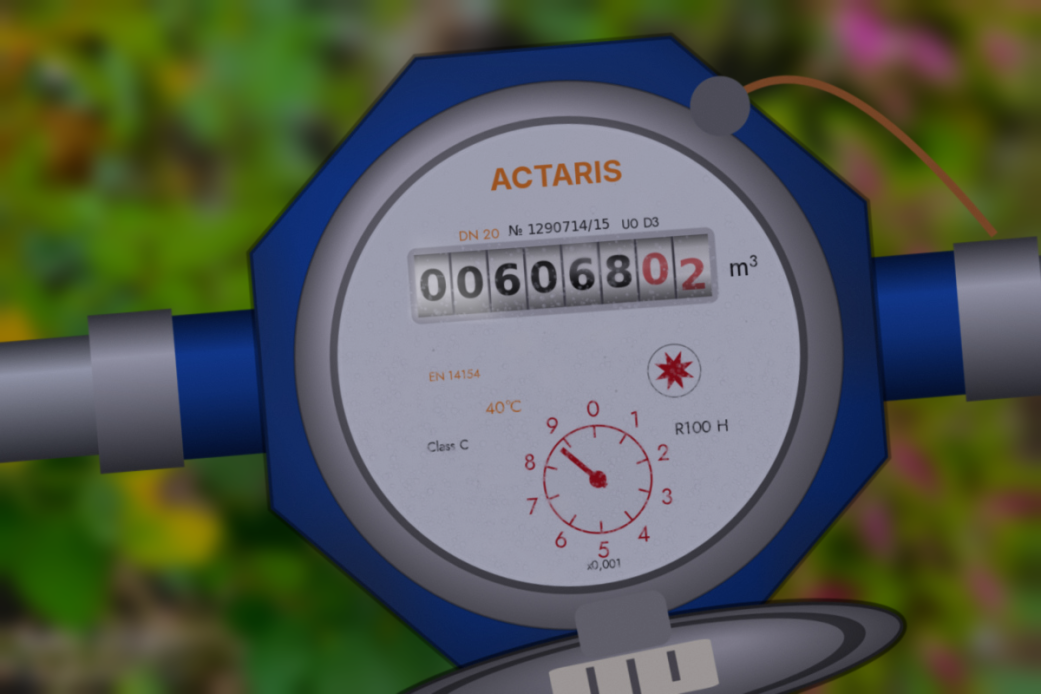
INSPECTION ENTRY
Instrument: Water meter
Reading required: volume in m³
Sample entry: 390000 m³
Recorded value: 6068.018 m³
